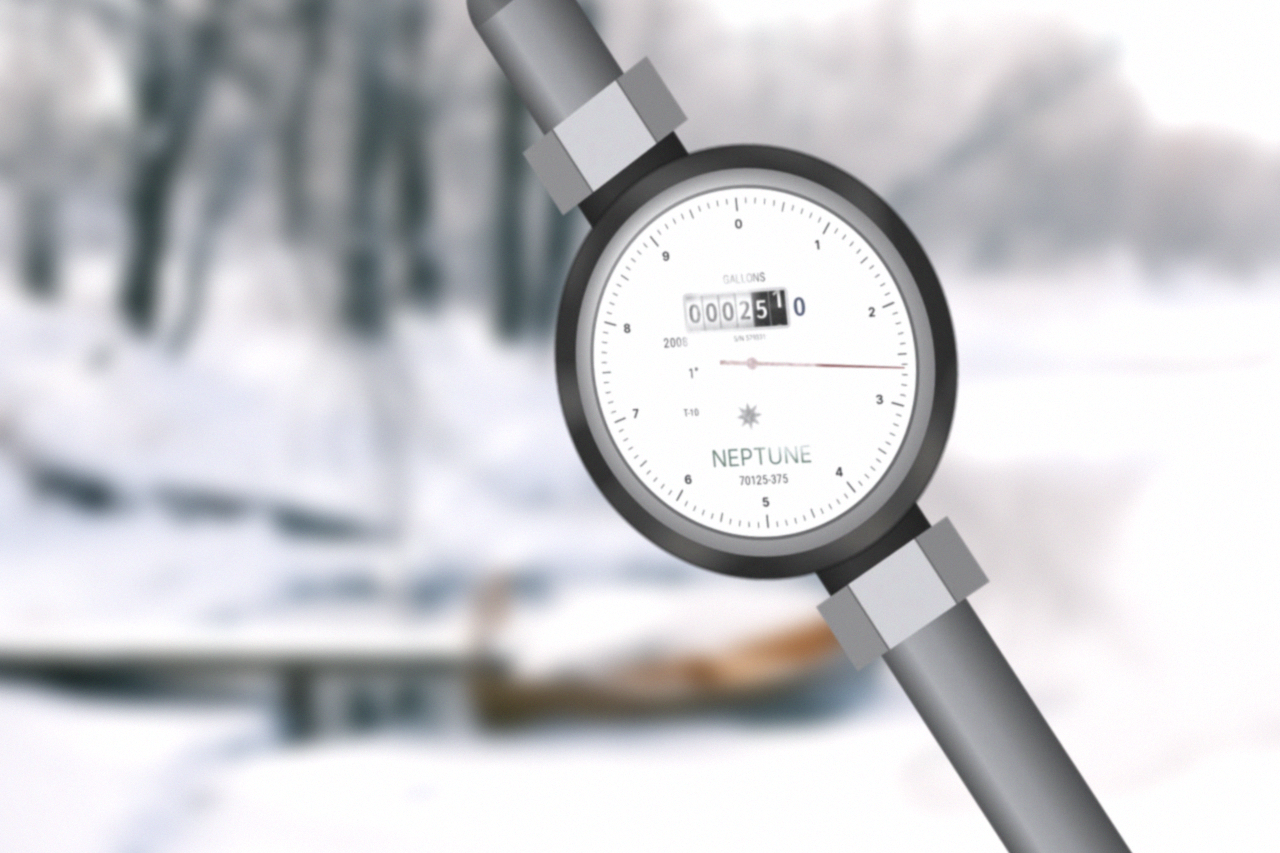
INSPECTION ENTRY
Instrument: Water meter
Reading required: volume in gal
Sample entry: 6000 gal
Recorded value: 2512.6 gal
